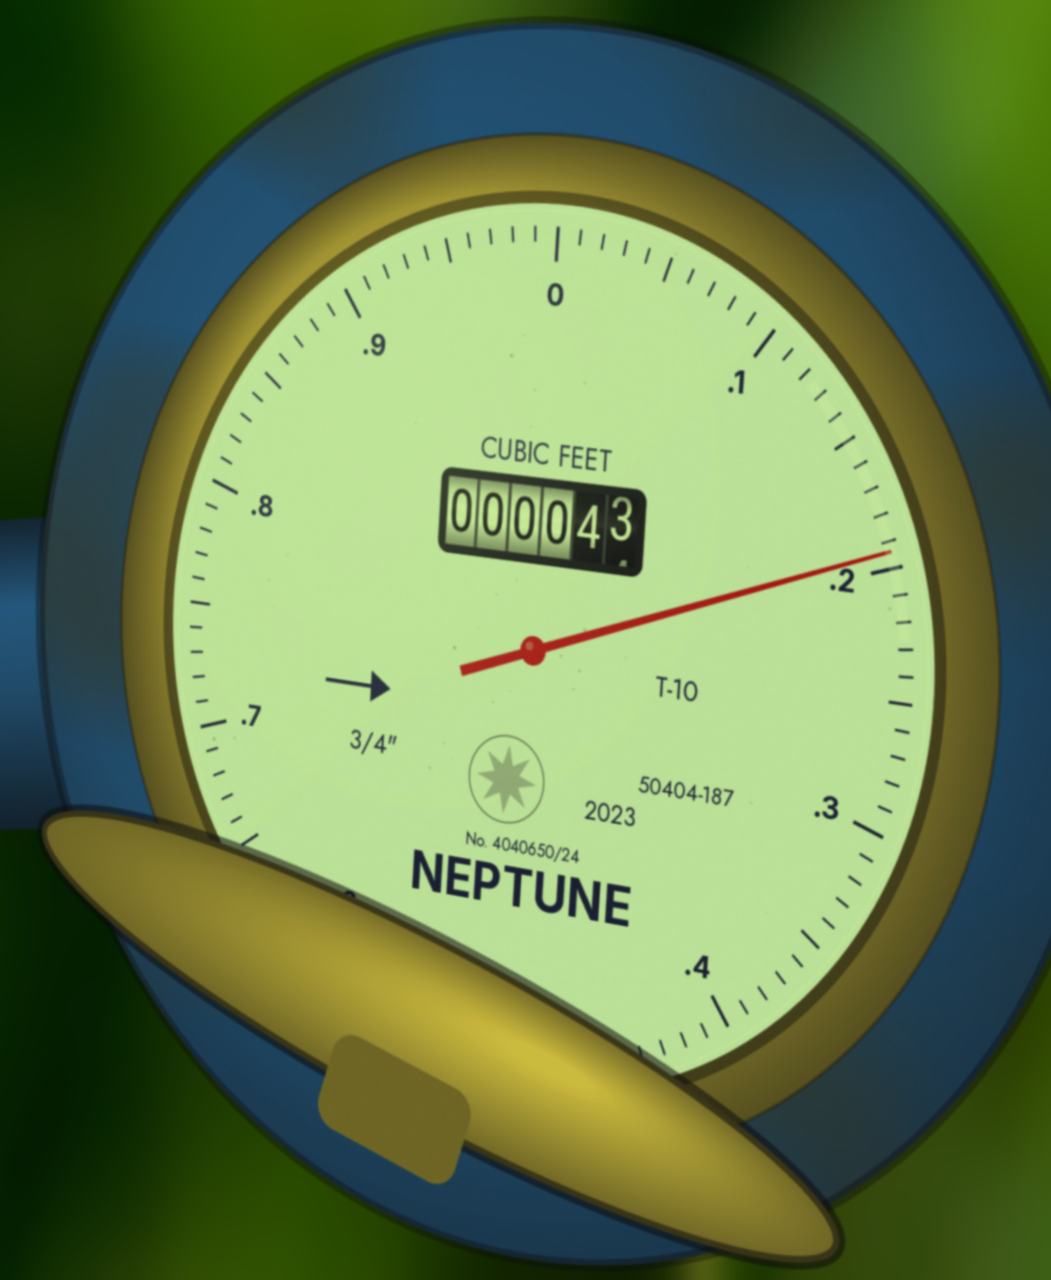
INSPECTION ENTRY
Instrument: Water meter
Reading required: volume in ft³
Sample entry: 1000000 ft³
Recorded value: 43.19 ft³
